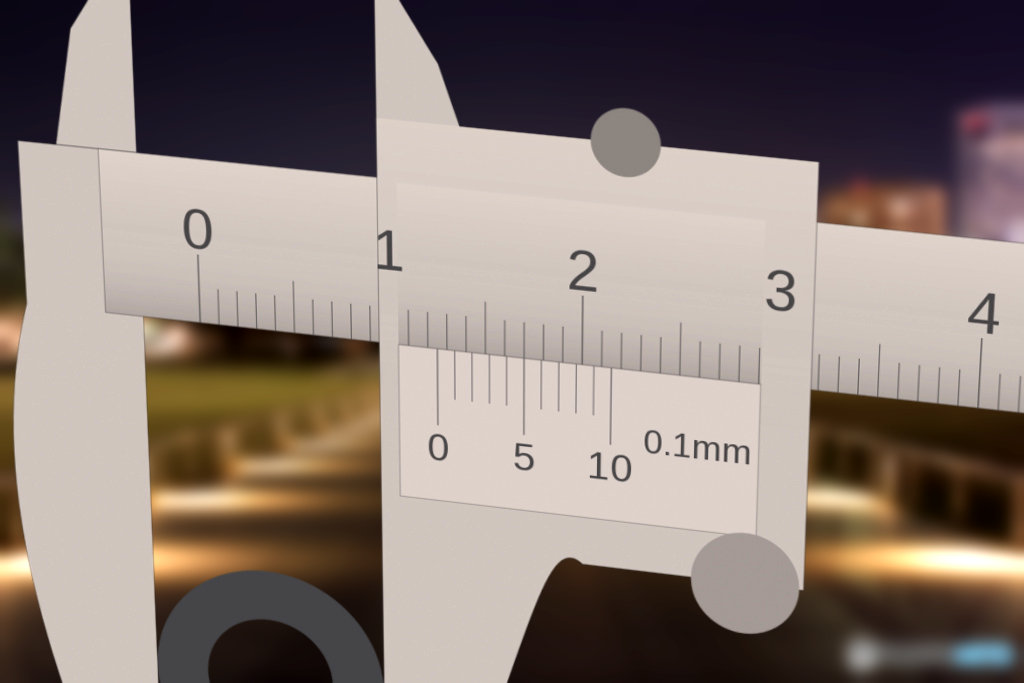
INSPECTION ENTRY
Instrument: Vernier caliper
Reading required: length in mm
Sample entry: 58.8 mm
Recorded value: 12.5 mm
